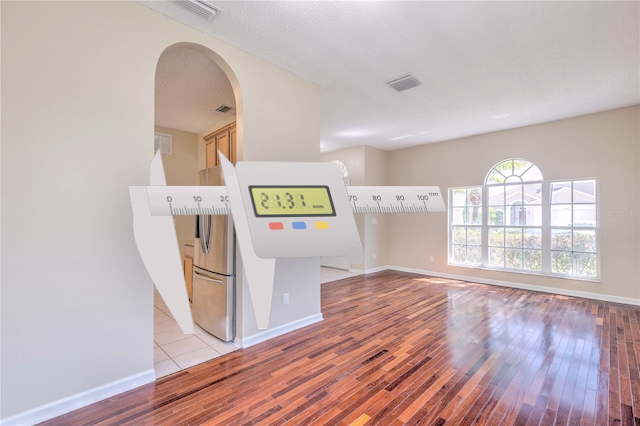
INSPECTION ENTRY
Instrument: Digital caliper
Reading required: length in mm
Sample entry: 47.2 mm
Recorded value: 21.31 mm
